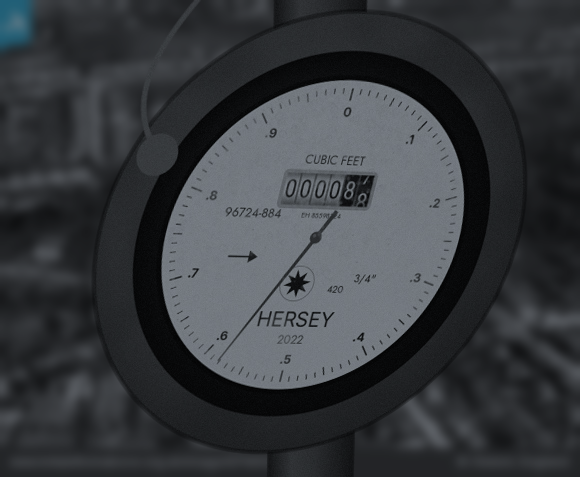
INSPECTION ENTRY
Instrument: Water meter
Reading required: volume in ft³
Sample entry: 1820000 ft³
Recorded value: 87.58 ft³
